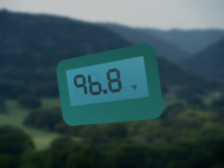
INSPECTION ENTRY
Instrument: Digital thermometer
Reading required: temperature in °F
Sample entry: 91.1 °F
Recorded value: 96.8 °F
